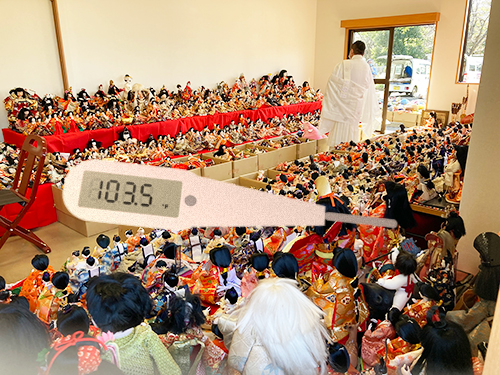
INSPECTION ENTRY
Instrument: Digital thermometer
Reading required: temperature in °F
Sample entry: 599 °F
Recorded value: 103.5 °F
